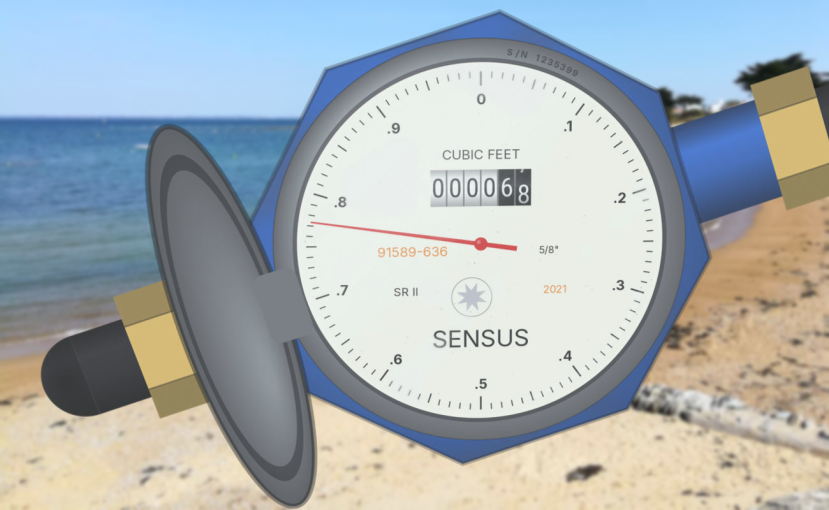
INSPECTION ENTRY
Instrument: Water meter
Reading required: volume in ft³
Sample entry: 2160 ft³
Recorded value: 67.77 ft³
